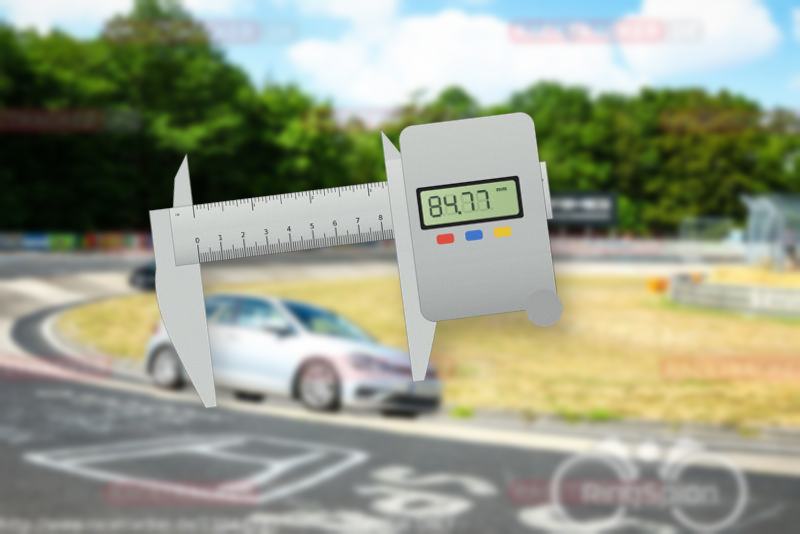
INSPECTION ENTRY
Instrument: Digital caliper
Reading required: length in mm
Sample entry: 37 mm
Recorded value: 84.77 mm
